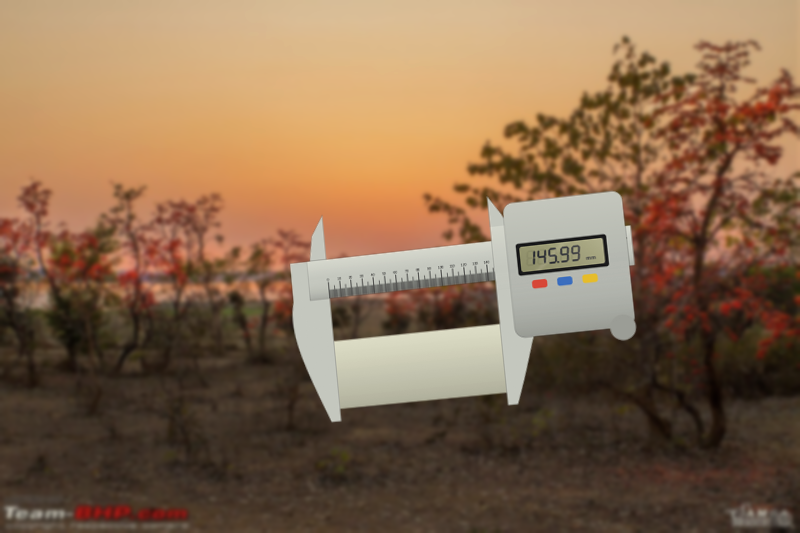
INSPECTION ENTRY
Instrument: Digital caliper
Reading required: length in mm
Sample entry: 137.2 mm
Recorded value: 145.99 mm
